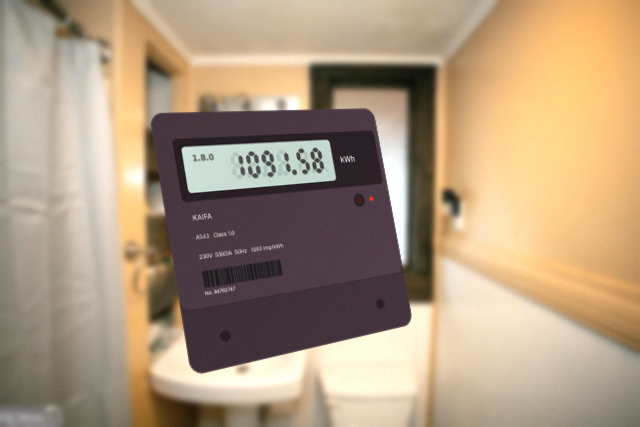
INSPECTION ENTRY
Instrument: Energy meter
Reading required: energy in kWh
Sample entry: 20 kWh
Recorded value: 1091.58 kWh
